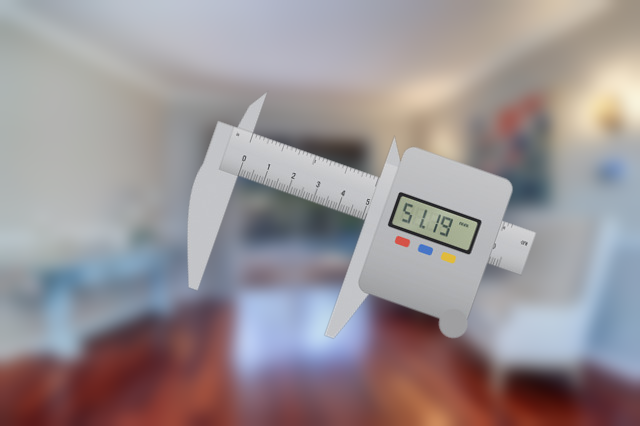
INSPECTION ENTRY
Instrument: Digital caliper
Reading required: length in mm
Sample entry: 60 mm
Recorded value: 51.19 mm
